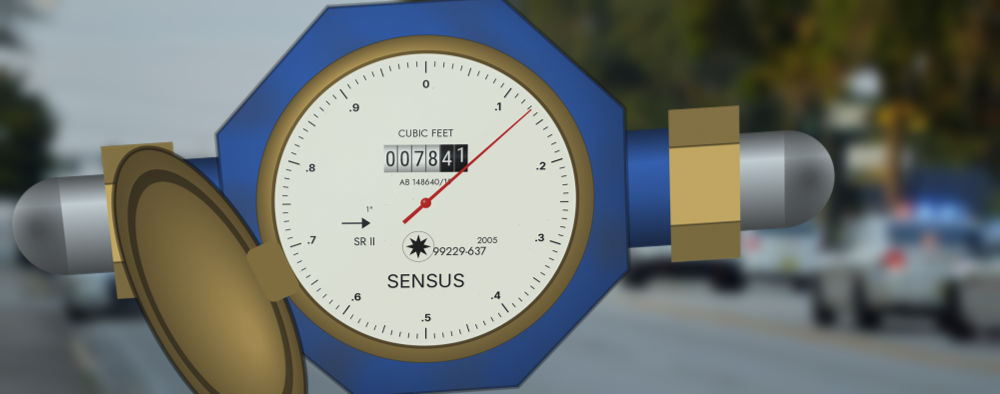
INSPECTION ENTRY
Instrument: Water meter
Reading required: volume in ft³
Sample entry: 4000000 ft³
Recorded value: 7841.13 ft³
